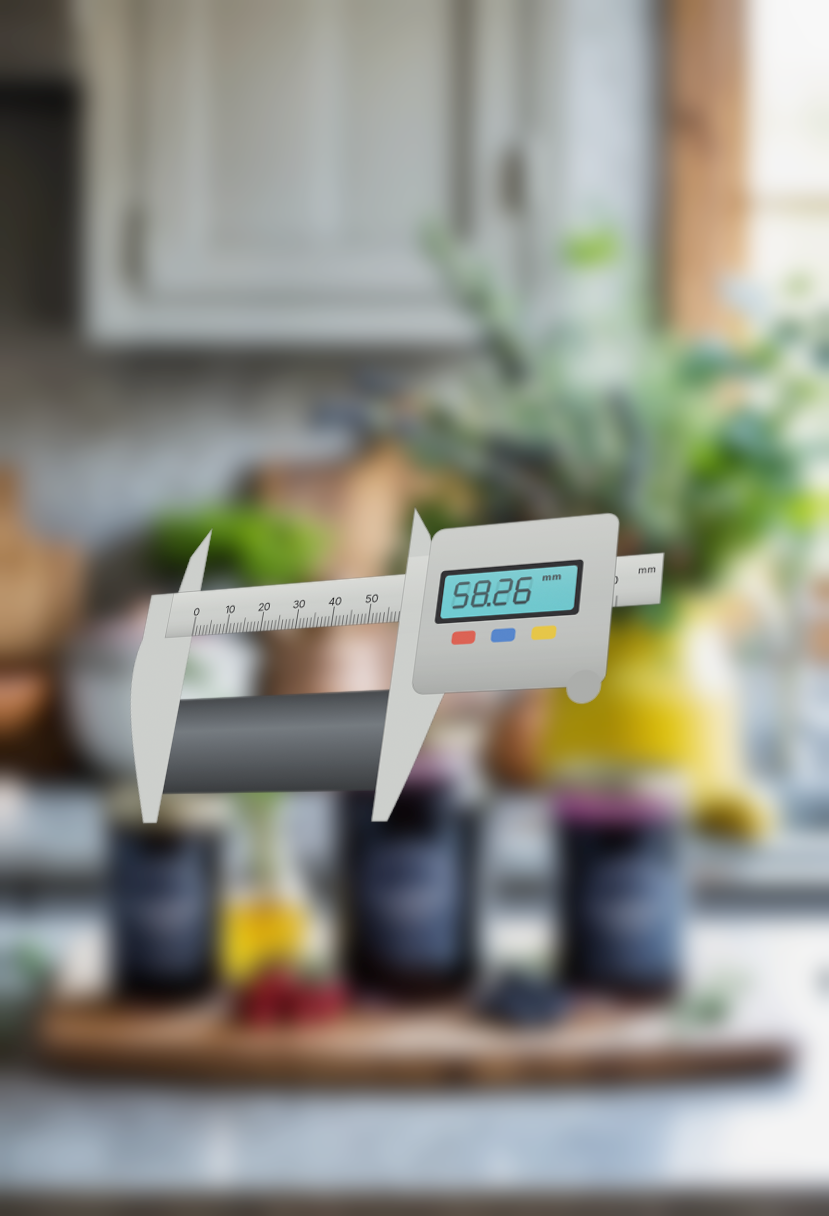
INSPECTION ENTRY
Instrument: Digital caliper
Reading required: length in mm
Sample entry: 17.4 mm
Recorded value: 58.26 mm
